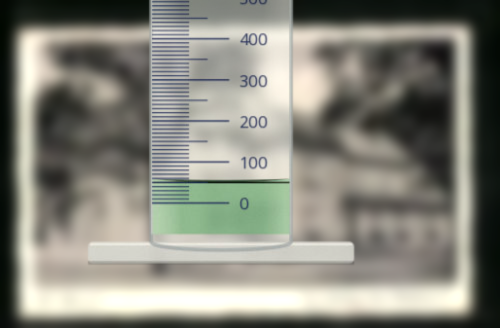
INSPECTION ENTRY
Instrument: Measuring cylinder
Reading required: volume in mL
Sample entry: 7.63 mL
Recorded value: 50 mL
